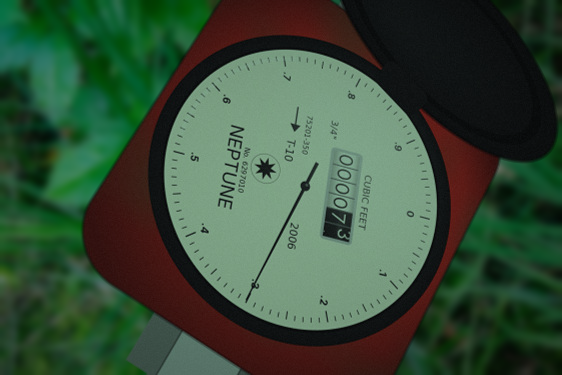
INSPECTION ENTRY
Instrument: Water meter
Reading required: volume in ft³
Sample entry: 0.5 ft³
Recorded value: 73.30 ft³
